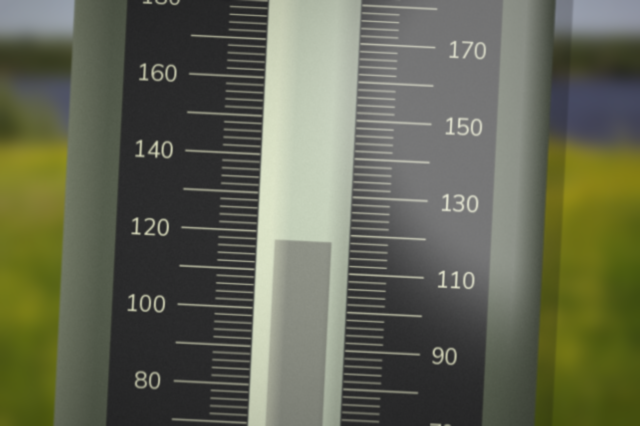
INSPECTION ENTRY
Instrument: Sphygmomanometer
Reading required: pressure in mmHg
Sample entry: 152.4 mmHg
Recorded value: 118 mmHg
